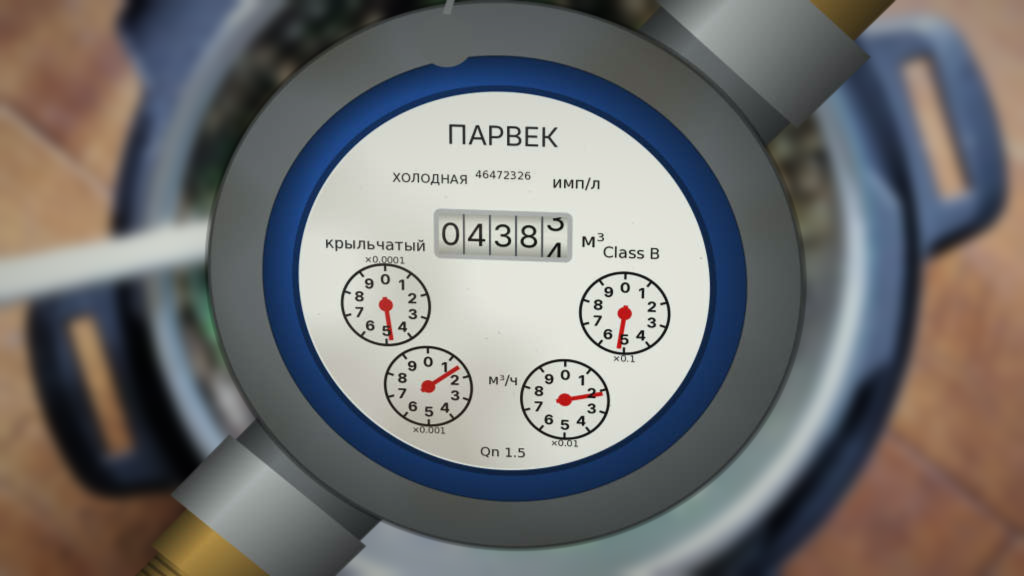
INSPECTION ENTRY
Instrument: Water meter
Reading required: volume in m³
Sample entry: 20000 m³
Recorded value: 4383.5214 m³
